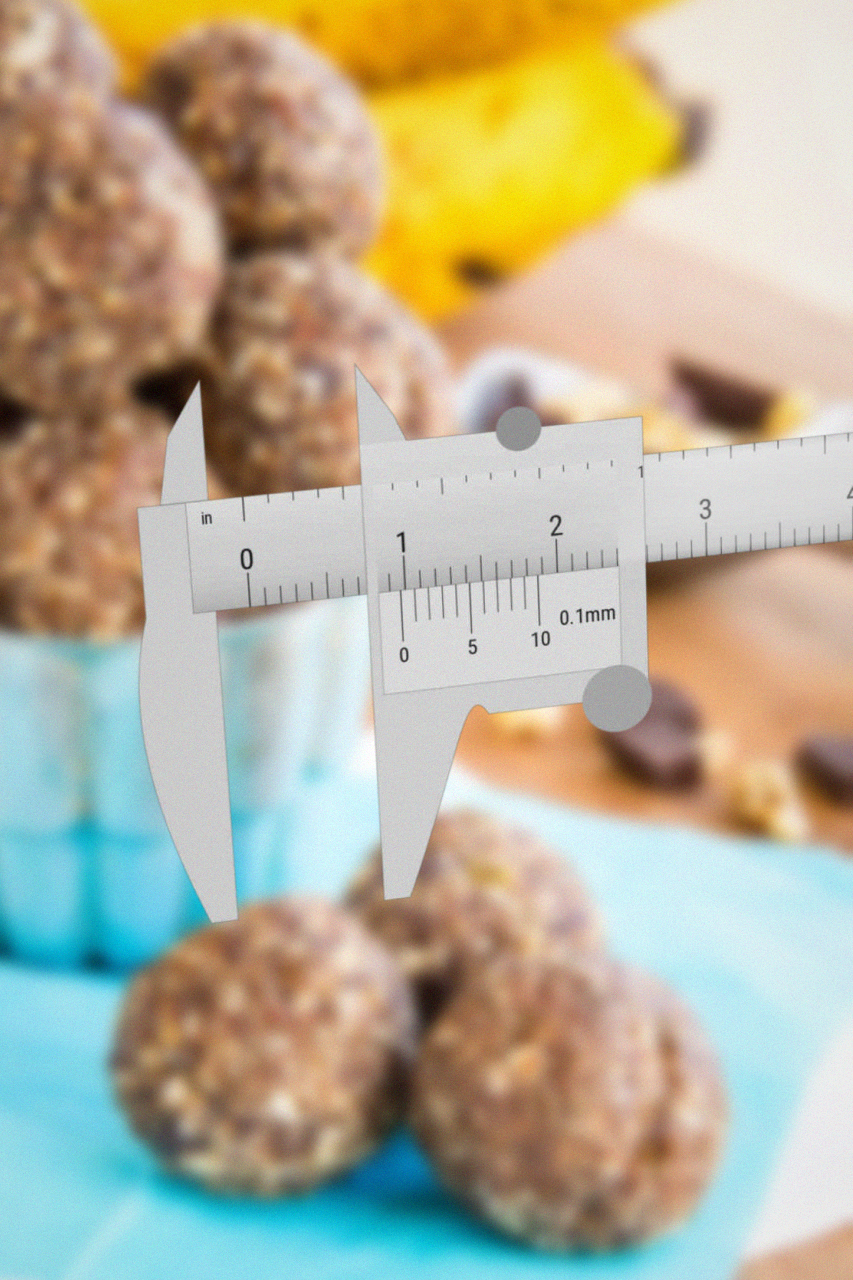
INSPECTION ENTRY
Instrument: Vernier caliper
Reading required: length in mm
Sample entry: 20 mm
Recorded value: 9.7 mm
